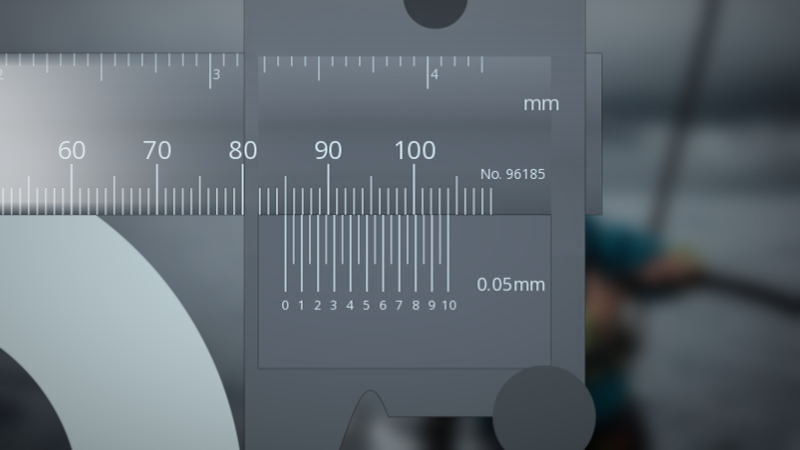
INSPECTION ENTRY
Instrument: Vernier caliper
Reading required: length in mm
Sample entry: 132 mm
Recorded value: 85.0 mm
